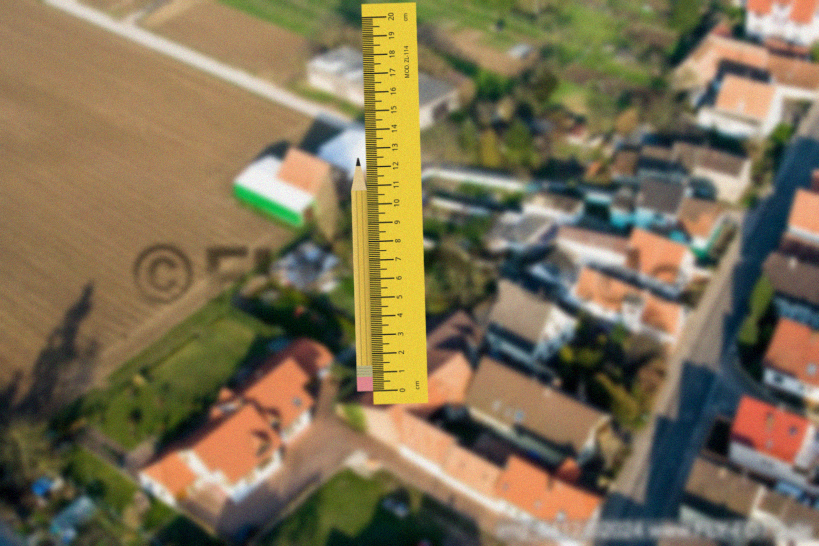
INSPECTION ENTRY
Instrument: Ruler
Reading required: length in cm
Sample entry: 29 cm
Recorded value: 12.5 cm
